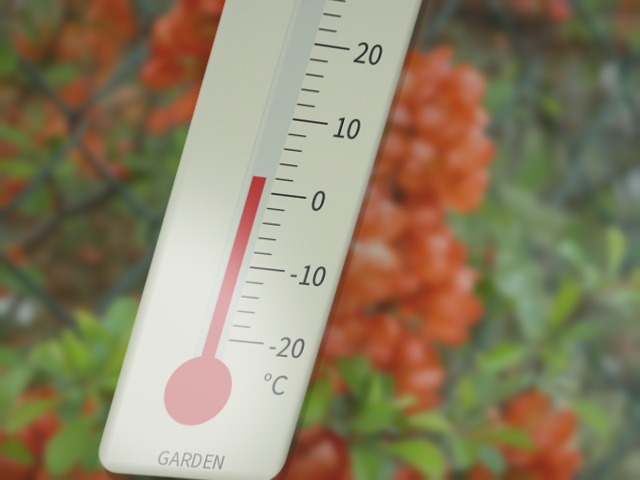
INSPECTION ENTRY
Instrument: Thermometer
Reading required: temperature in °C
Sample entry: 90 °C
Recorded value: 2 °C
